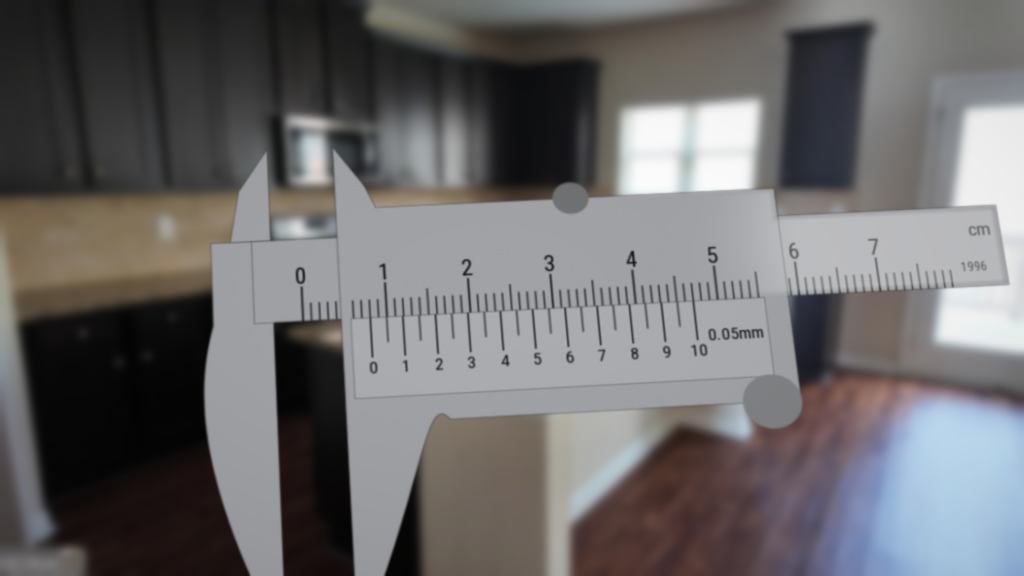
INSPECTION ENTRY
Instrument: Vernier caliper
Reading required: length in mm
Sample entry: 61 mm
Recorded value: 8.0 mm
